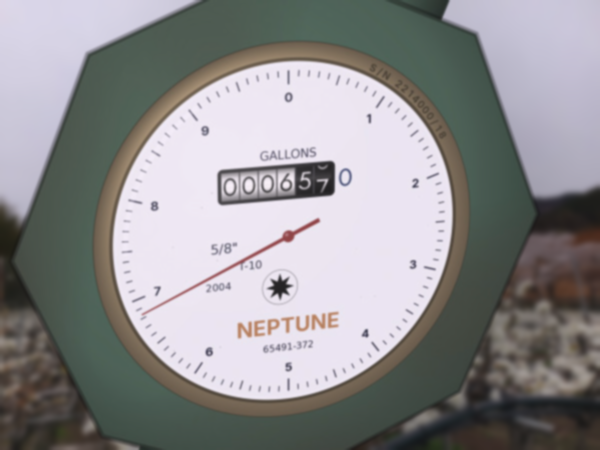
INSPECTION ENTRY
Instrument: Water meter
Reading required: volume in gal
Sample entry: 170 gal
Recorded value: 6566.8 gal
